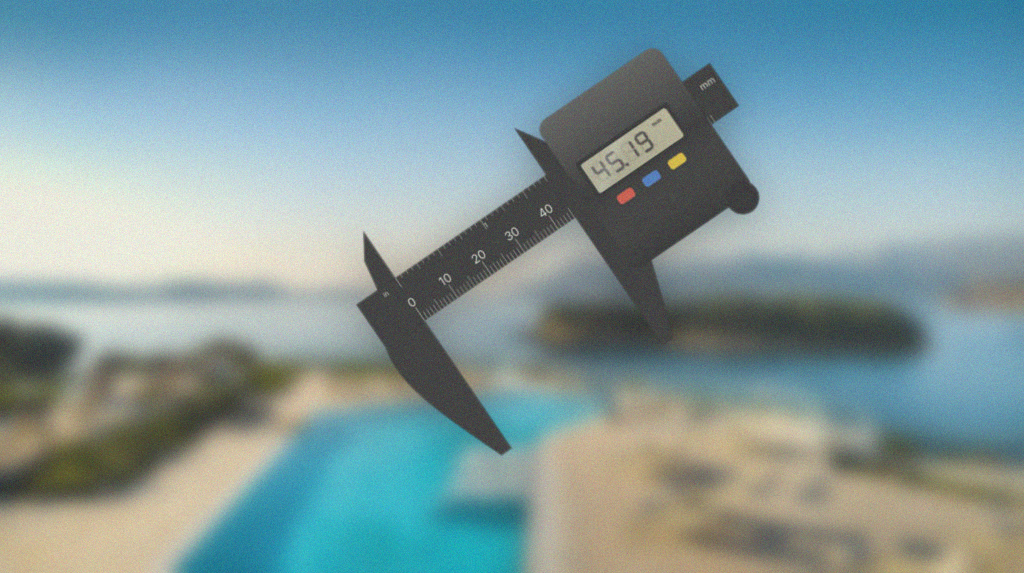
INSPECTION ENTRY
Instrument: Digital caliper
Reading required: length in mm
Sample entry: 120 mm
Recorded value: 45.19 mm
